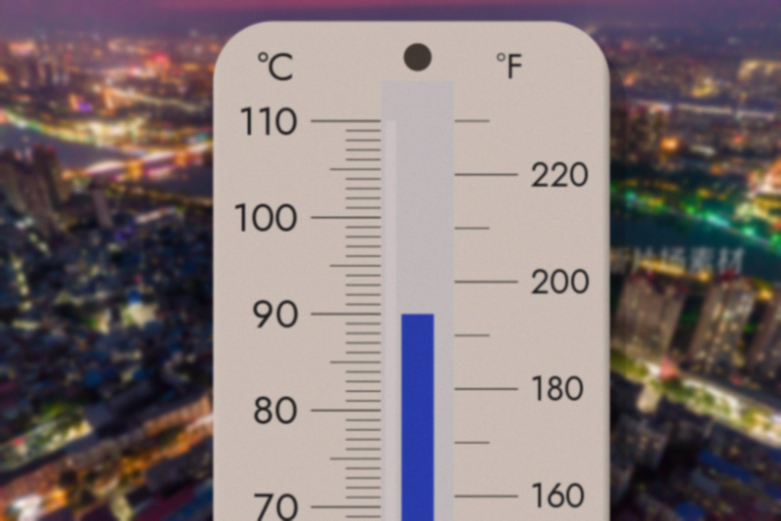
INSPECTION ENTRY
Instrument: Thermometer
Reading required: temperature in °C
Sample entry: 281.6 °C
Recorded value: 90 °C
